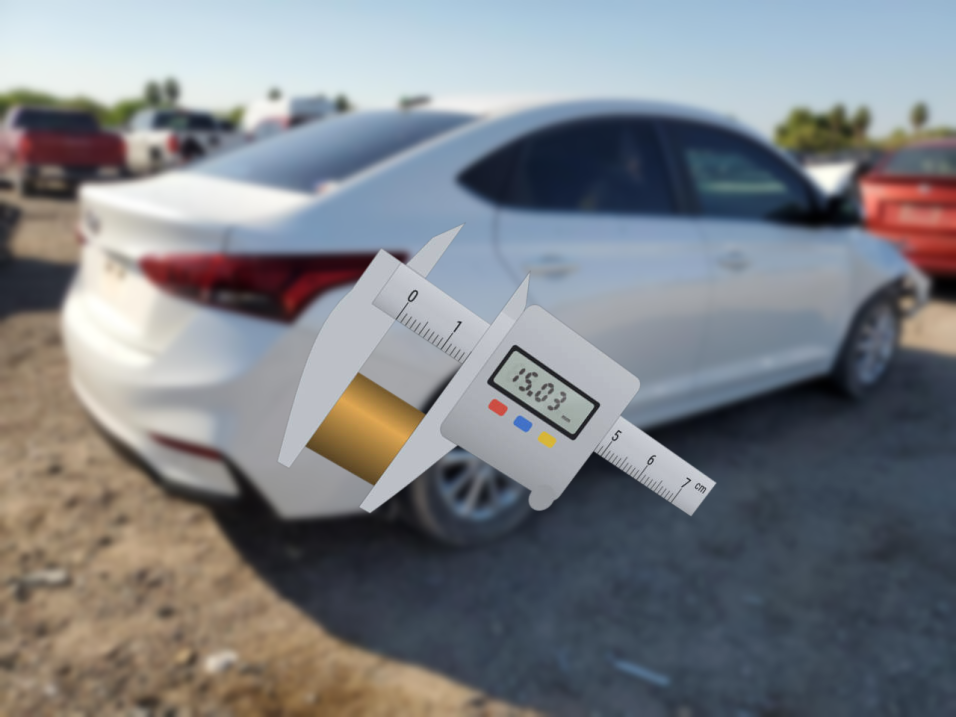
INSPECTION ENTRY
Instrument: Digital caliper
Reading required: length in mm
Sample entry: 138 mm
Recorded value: 15.03 mm
